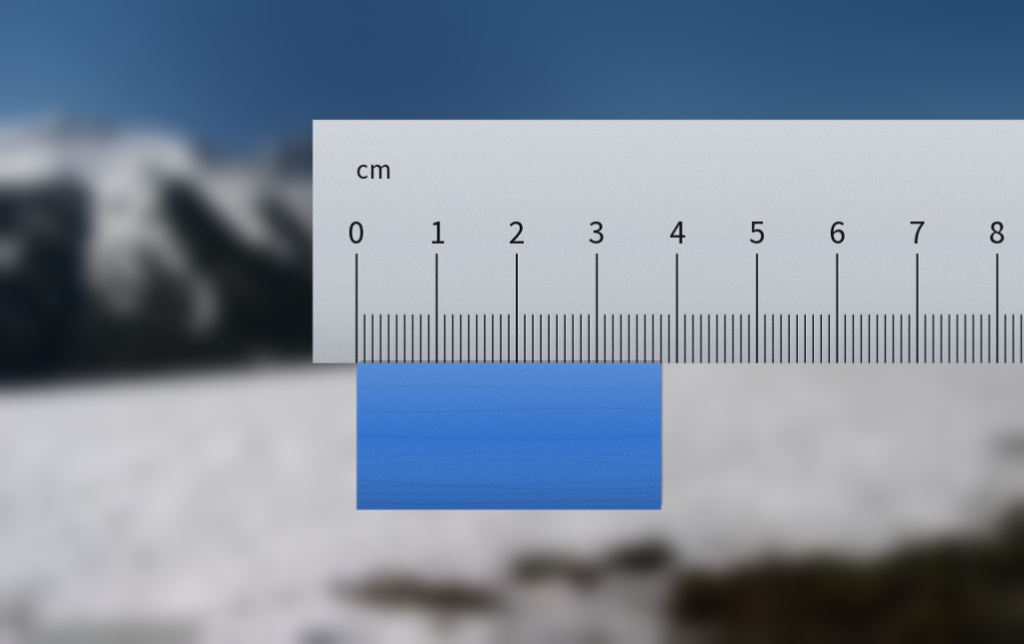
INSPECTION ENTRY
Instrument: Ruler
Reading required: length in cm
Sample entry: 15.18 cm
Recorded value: 3.8 cm
